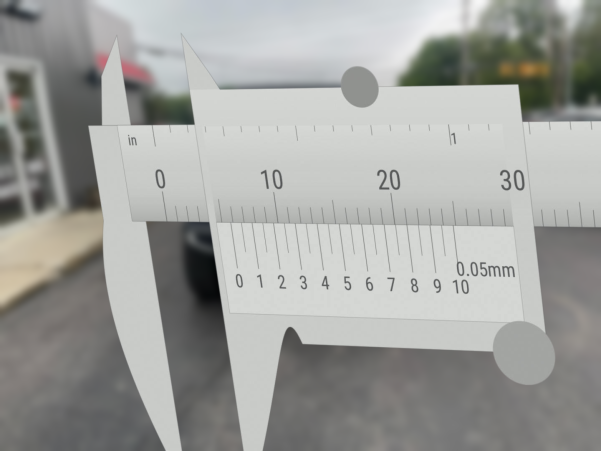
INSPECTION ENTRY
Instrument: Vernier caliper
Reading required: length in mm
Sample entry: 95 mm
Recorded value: 5.8 mm
